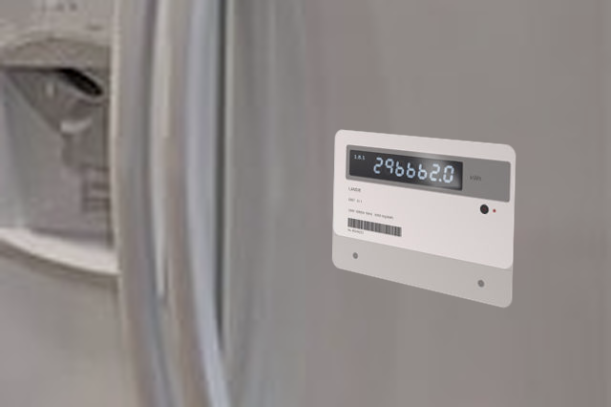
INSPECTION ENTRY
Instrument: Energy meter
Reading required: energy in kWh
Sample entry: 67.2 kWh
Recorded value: 296662.0 kWh
